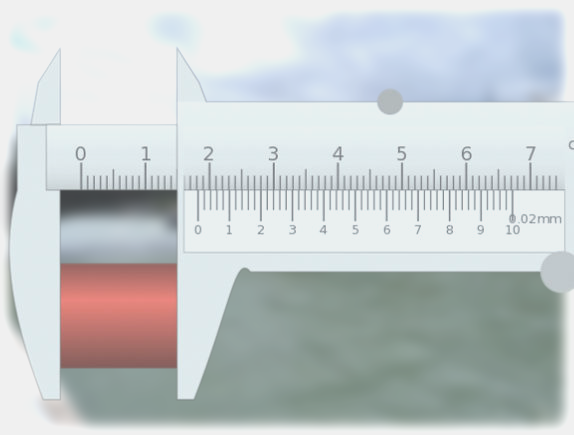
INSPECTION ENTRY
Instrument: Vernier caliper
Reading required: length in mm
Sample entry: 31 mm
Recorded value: 18.2 mm
